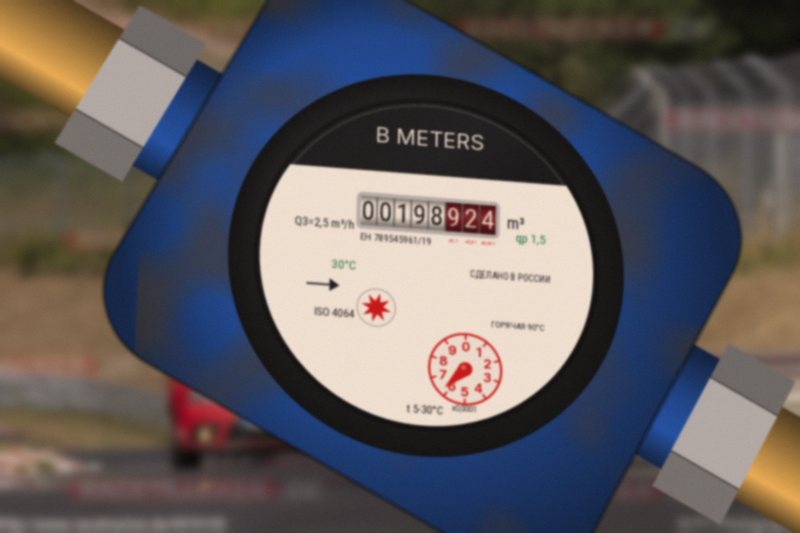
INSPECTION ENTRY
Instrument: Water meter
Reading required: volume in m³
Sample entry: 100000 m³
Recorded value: 198.9246 m³
